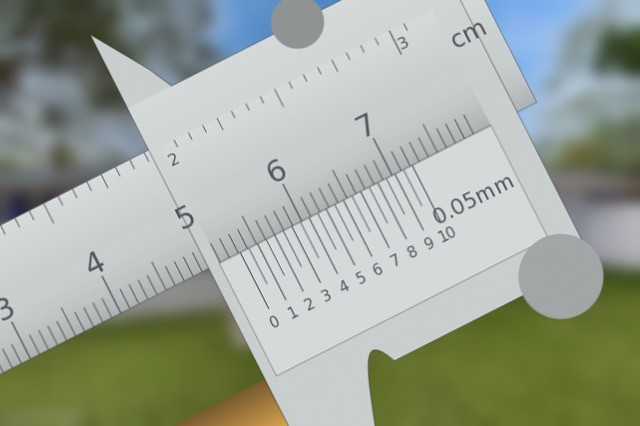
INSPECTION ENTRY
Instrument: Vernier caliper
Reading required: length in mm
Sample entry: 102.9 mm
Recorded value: 53.2 mm
